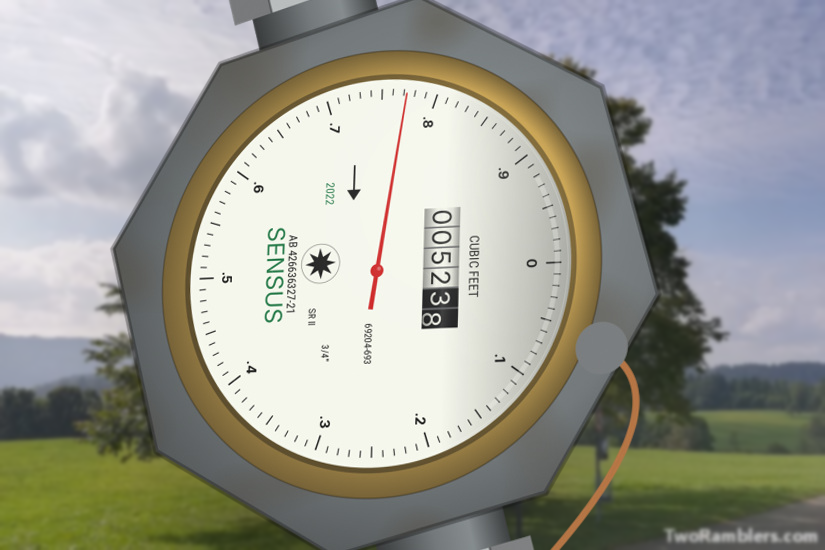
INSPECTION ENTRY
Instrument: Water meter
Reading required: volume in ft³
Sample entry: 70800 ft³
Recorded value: 5237.77 ft³
